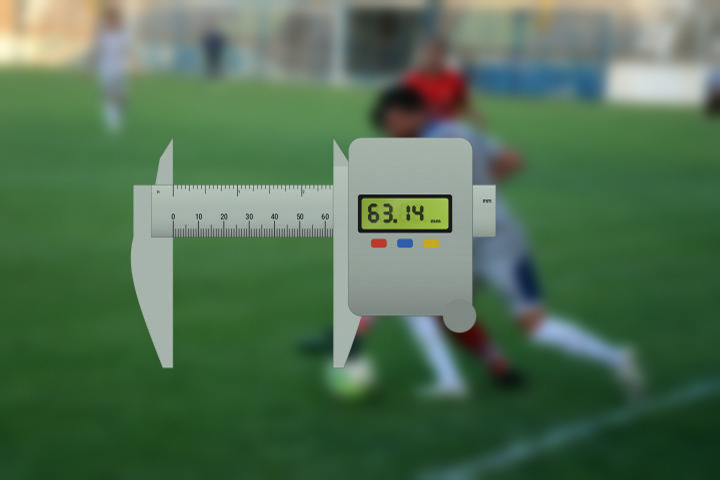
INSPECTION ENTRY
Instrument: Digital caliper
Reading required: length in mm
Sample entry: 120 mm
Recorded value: 63.14 mm
